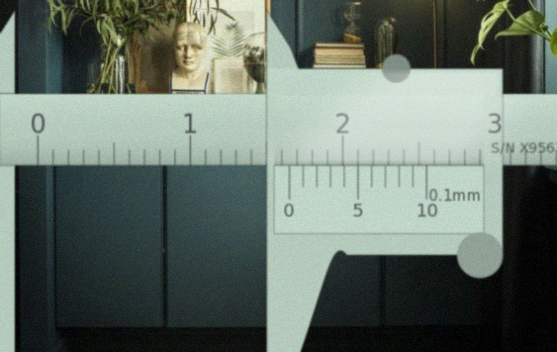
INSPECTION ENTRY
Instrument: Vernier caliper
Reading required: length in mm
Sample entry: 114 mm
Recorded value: 16.5 mm
